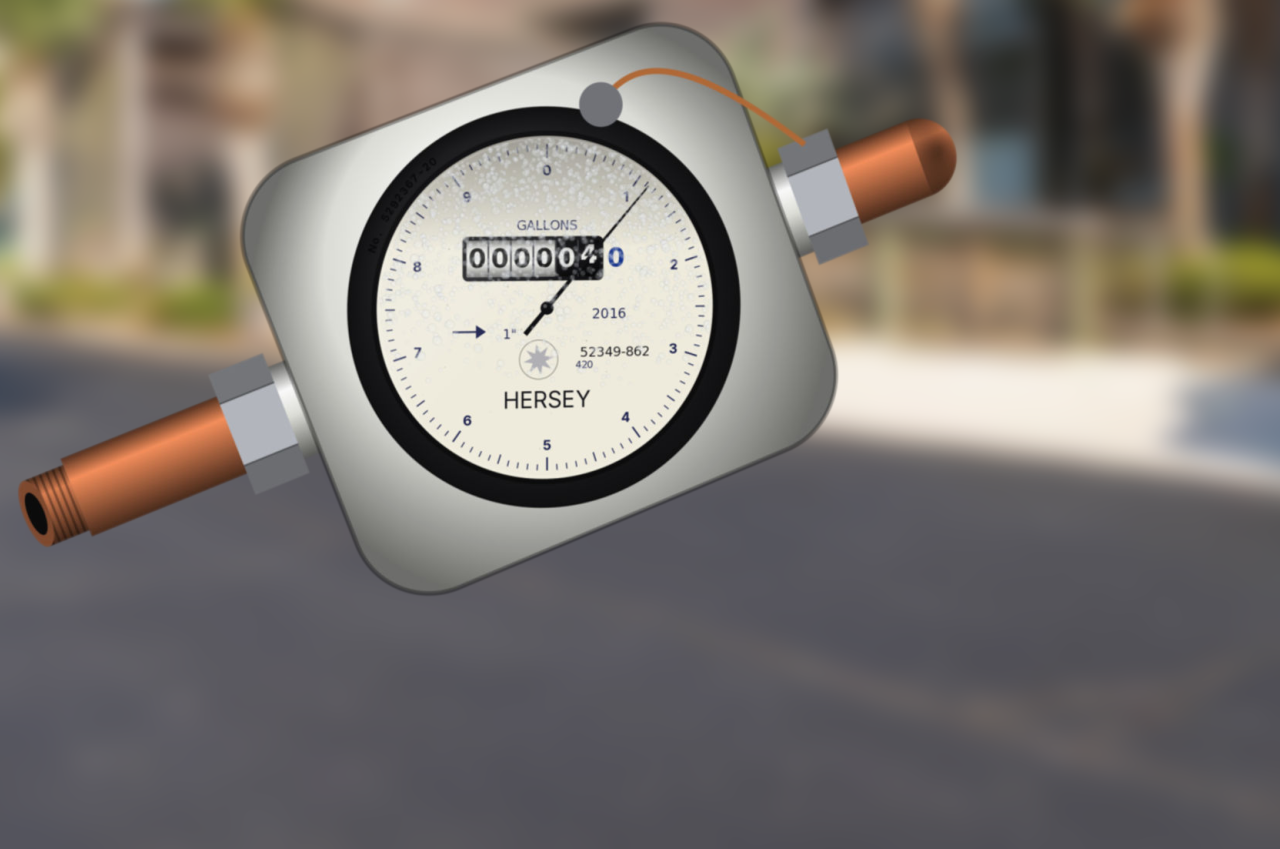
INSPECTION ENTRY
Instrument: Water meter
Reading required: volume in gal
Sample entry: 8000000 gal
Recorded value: 41.1 gal
